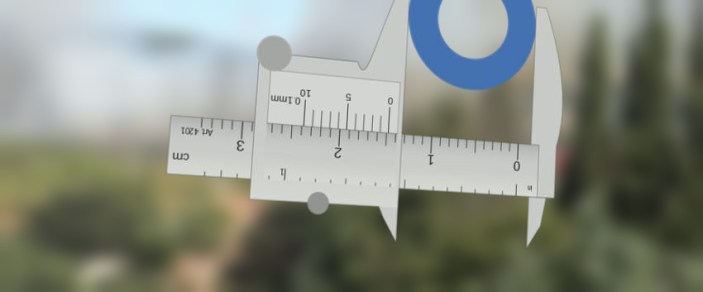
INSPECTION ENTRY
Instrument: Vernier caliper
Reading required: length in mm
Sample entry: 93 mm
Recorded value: 14.8 mm
